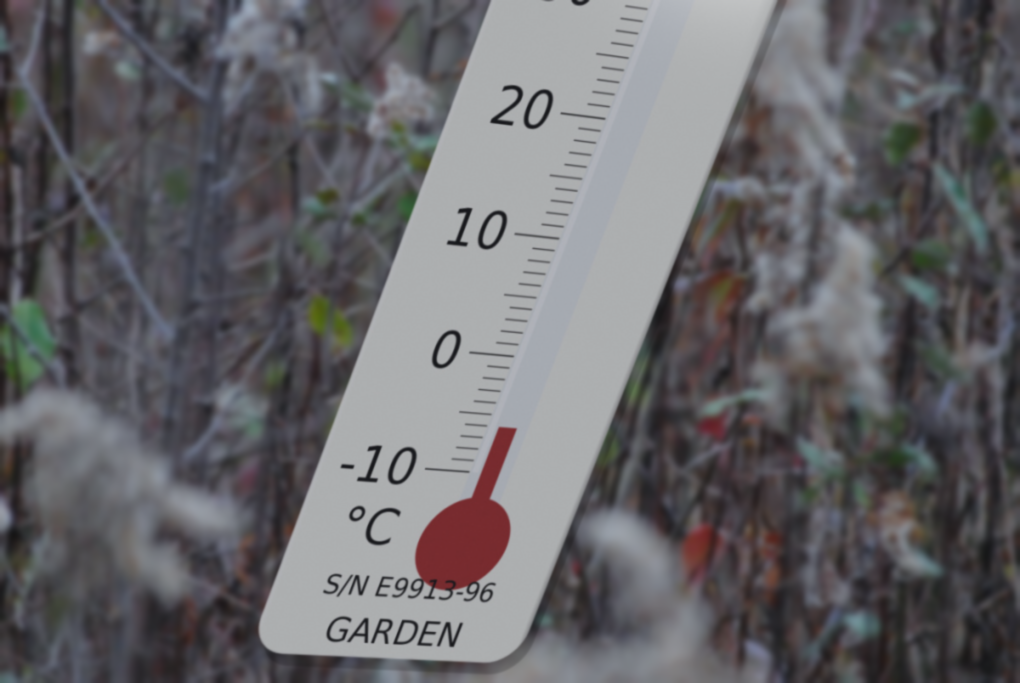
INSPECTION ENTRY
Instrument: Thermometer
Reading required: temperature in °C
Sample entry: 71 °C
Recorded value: -6 °C
